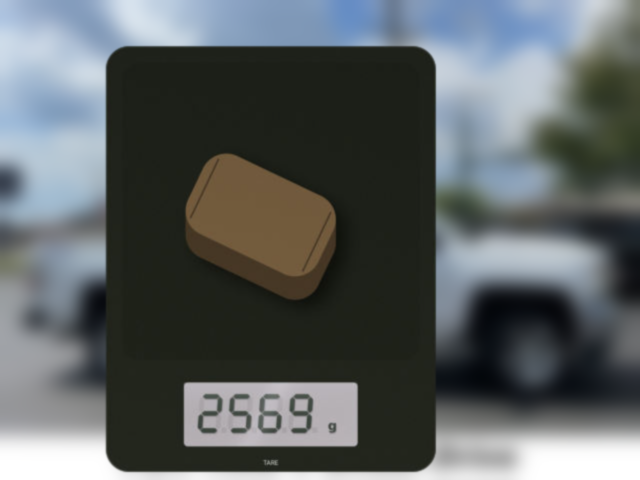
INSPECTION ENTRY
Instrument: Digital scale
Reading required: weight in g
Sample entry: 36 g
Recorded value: 2569 g
